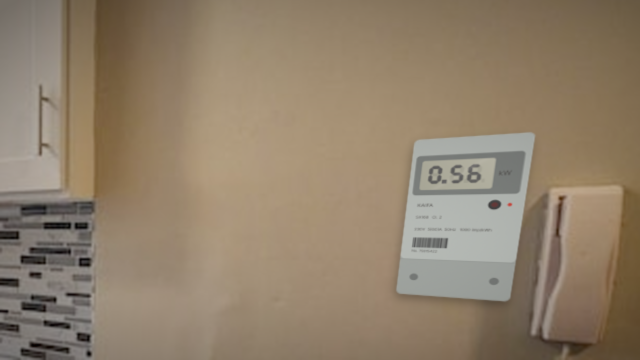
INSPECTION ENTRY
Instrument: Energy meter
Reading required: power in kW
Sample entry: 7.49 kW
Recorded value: 0.56 kW
